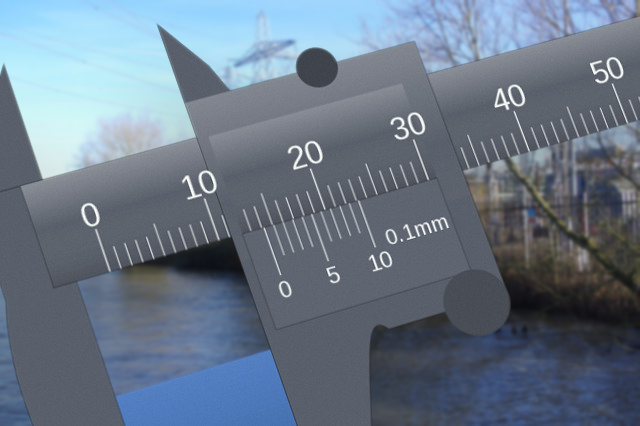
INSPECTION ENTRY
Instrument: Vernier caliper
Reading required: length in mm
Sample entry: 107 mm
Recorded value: 14.2 mm
